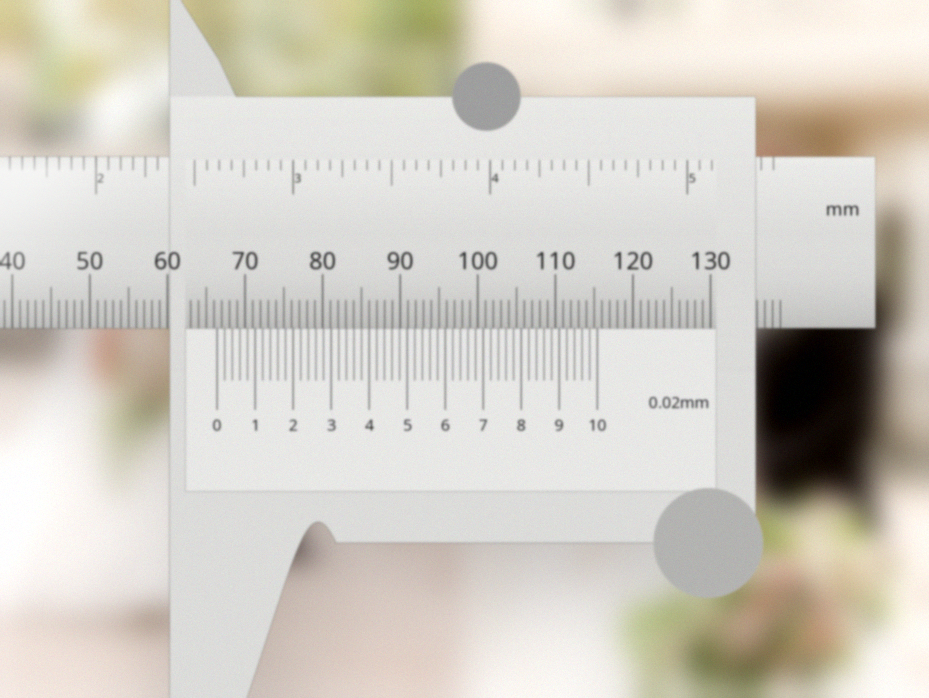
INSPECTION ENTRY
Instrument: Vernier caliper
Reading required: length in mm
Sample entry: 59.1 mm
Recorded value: 66.4 mm
